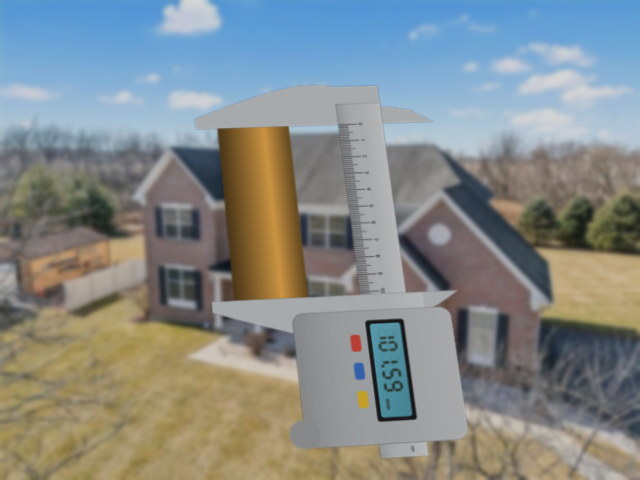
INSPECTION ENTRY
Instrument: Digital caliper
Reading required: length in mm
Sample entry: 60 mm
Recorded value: 101.59 mm
